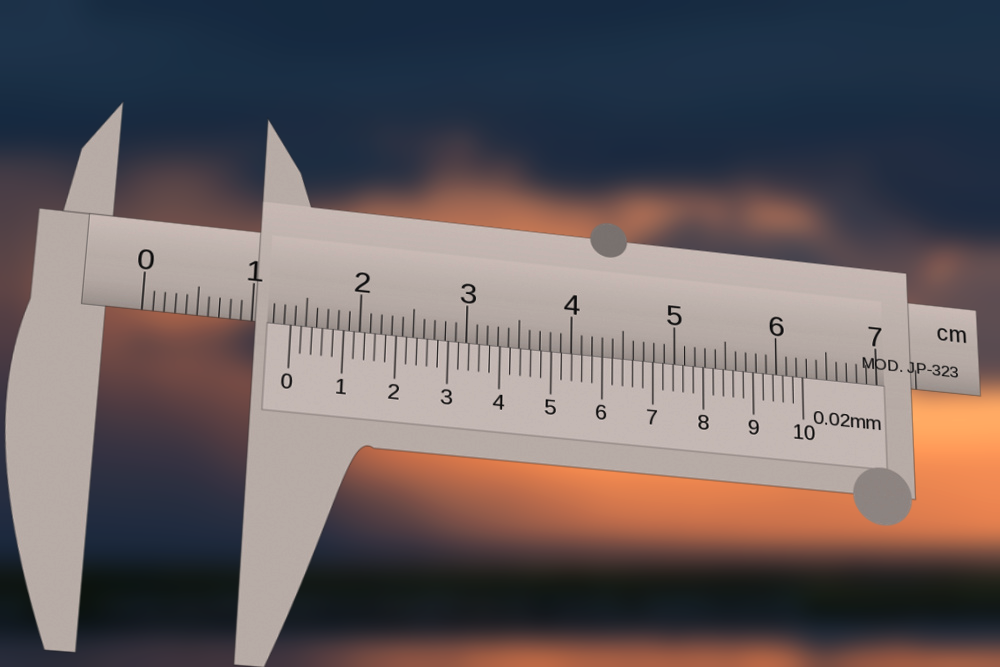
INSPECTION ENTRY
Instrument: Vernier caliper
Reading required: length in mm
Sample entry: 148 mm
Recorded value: 13.6 mm
